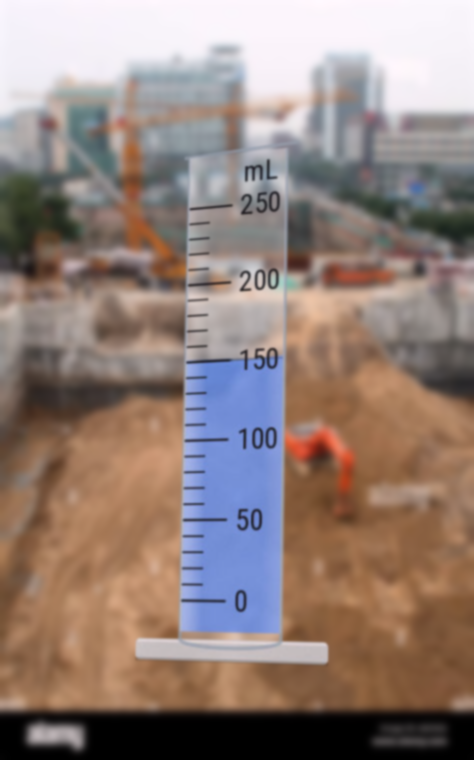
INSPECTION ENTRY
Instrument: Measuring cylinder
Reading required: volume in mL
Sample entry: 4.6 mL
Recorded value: 150 mL
